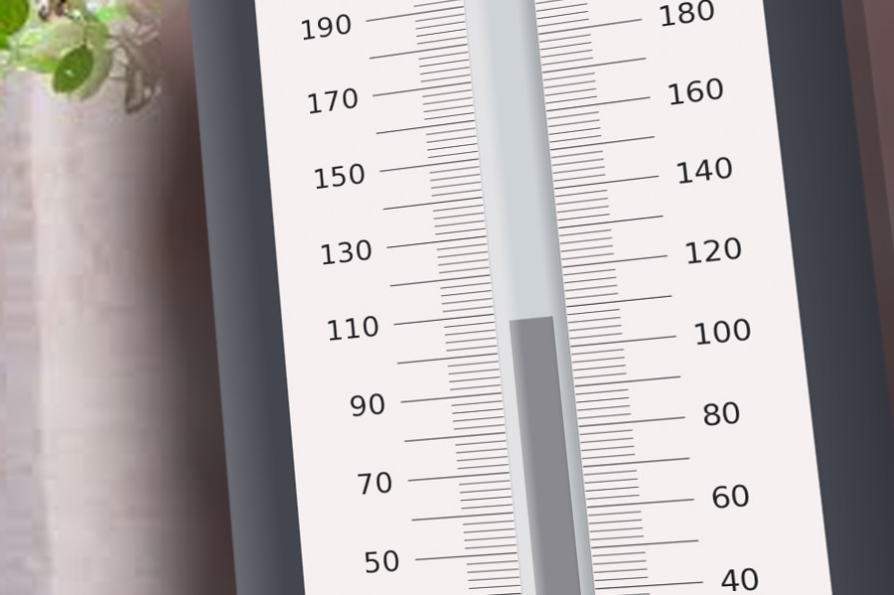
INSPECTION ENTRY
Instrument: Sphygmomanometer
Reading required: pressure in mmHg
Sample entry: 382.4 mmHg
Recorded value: 108 mmHg
